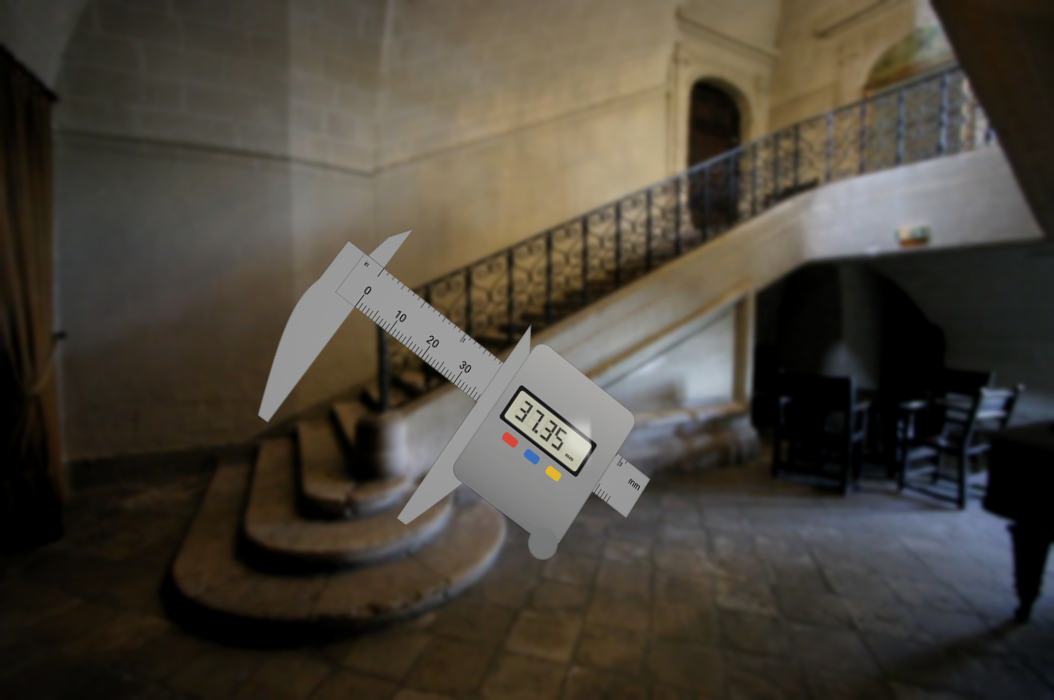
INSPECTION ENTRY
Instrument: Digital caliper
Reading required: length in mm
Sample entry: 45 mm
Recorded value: 37.35 mm
